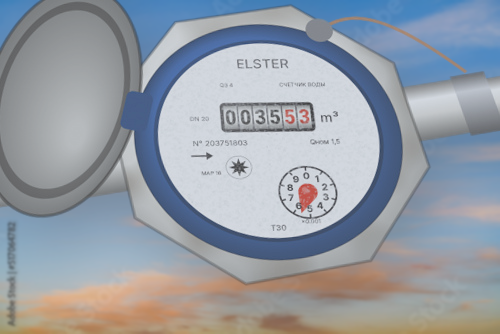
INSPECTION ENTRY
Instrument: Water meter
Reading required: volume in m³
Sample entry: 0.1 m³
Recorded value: 35.535 m³
